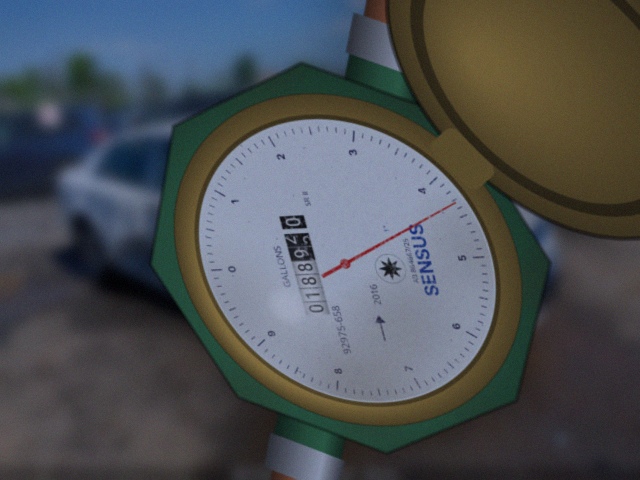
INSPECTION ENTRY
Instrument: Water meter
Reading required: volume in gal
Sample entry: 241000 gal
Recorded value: 188924.3 gal
